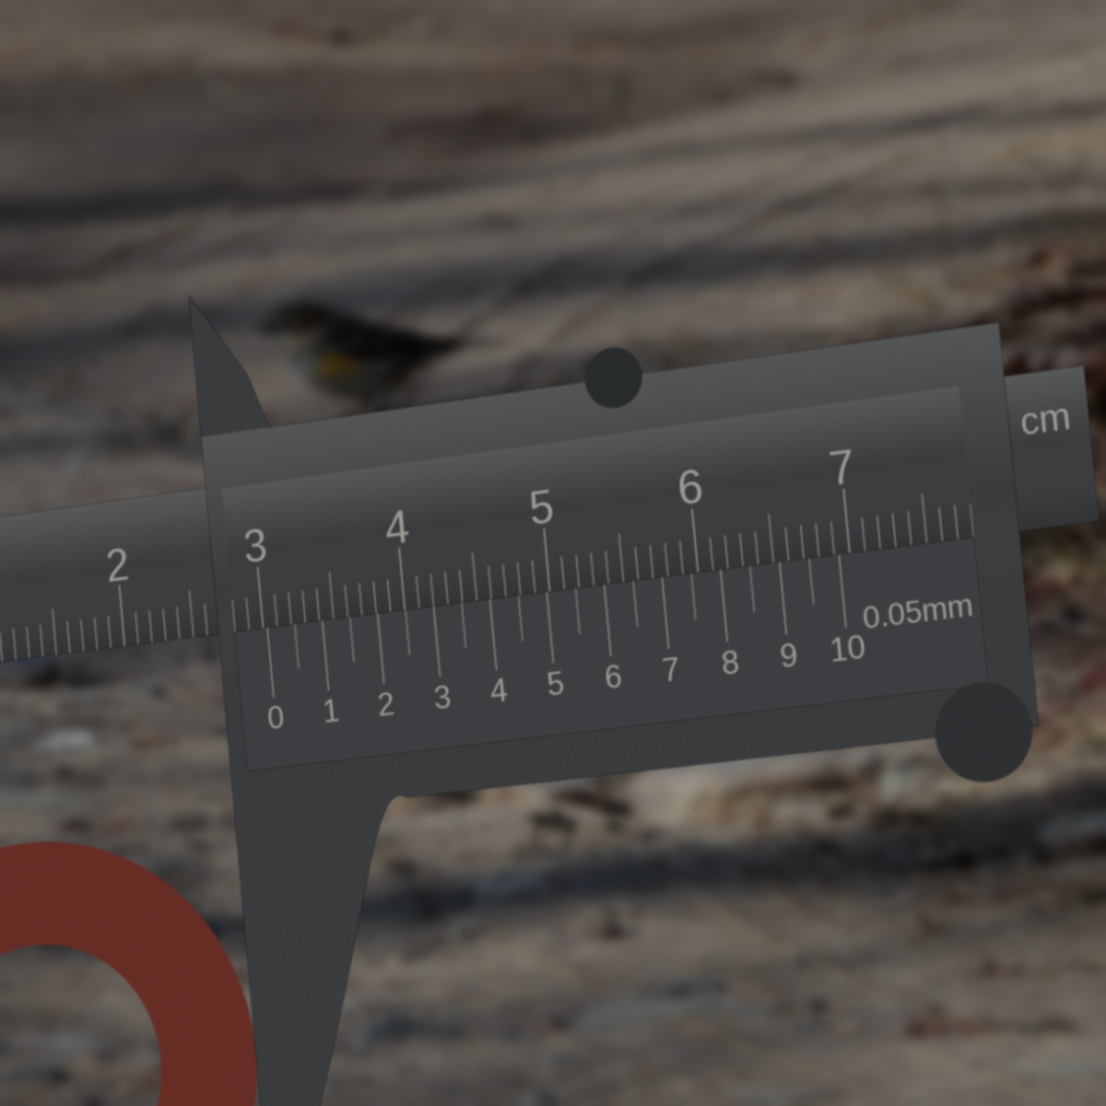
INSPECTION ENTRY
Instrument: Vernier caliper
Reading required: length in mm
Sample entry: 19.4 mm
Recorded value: 30.3 mm
